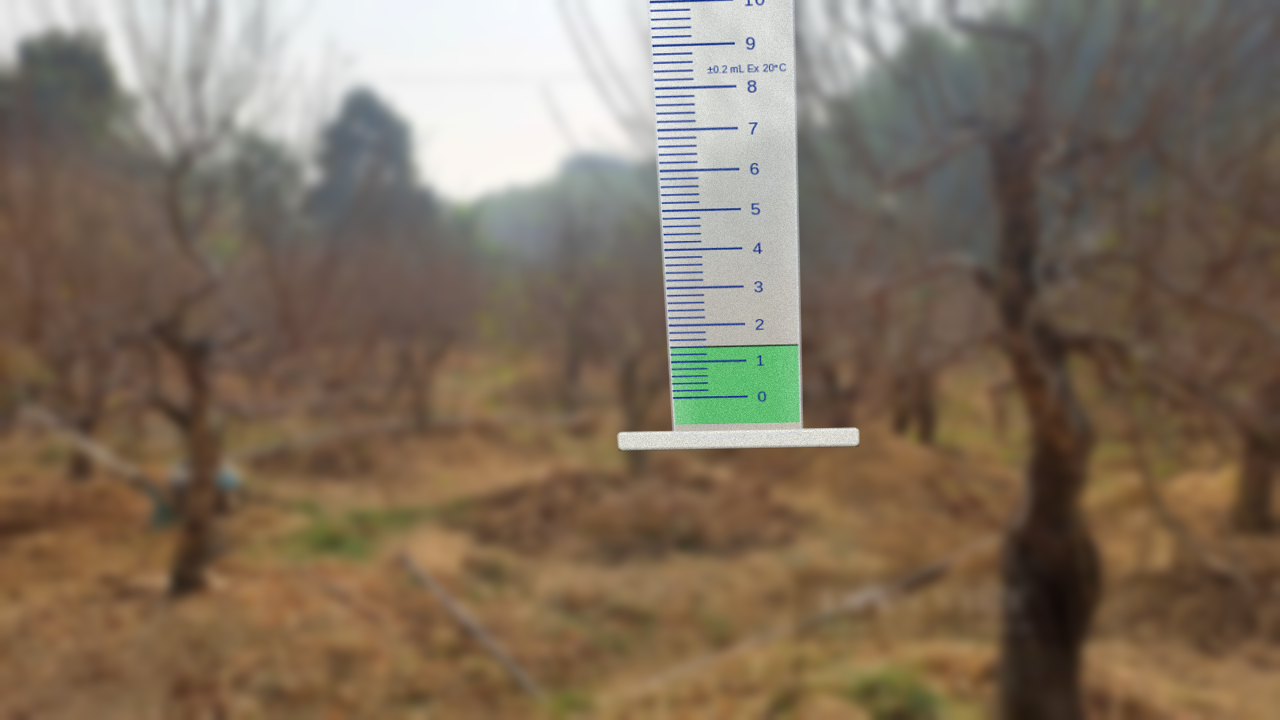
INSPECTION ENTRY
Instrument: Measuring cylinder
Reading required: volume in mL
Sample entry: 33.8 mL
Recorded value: 1.4 mL
